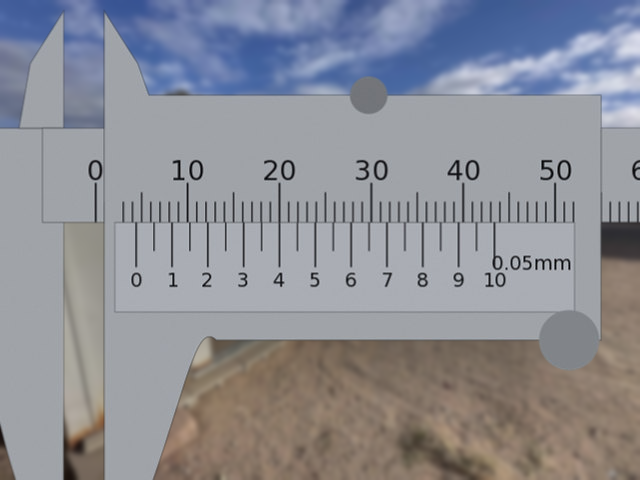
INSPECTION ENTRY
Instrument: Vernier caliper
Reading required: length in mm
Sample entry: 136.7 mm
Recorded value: 4.4 mm
